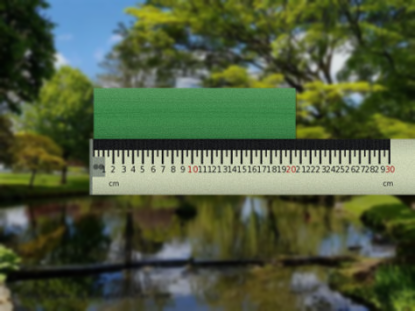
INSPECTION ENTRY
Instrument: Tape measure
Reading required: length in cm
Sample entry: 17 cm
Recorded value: 20.5 cm
